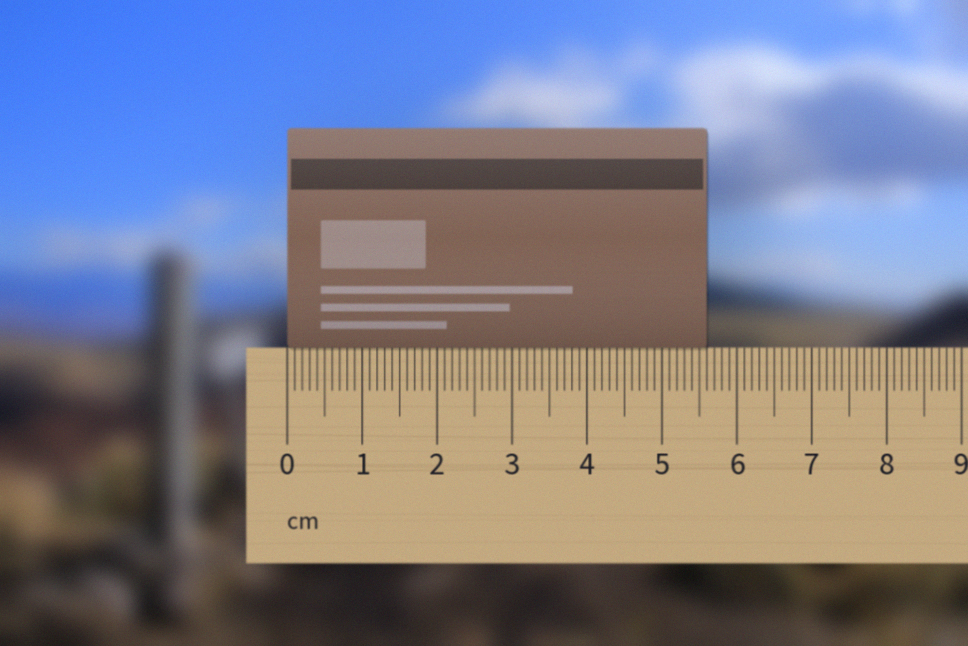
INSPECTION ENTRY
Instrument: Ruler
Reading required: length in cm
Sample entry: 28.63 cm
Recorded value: 5.6 cm
